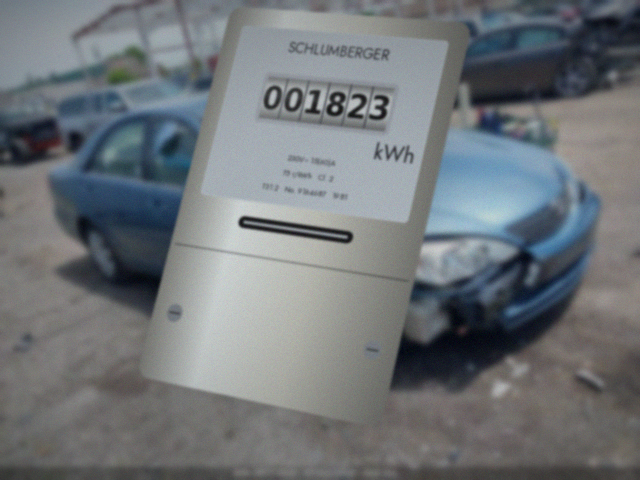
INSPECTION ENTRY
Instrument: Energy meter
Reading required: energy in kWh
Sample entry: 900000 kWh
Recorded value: 1823 kWh
